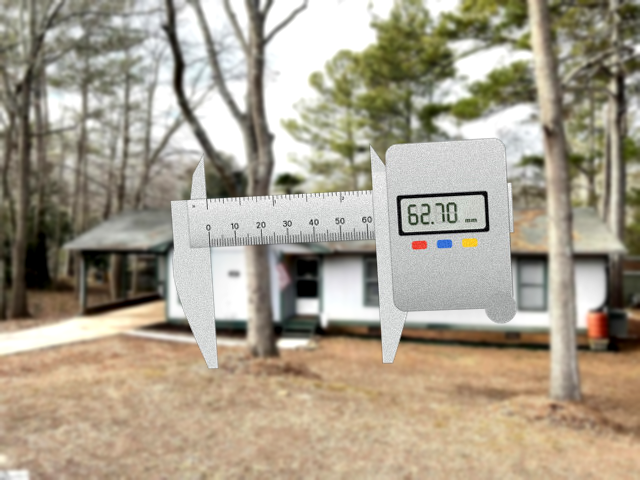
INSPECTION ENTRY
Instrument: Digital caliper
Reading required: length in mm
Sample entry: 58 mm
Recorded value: 62.70 mm
